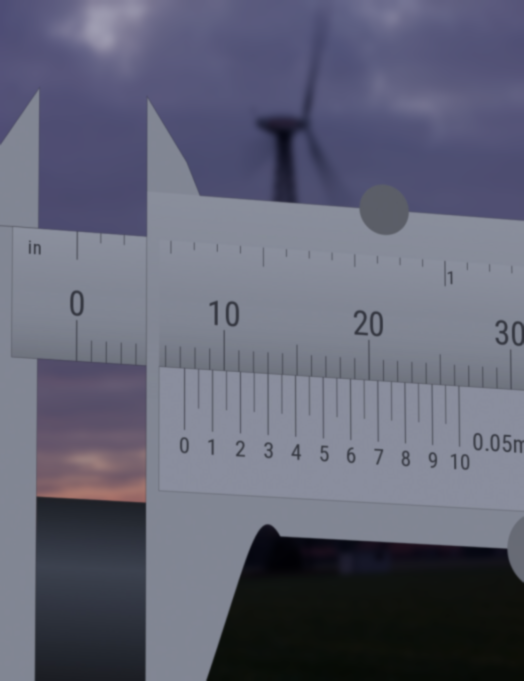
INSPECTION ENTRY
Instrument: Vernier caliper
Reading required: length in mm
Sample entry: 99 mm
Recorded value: 7.3 mm
